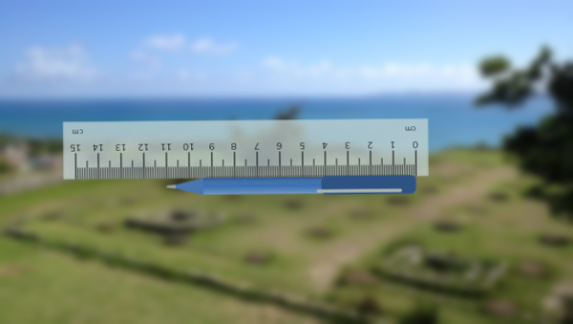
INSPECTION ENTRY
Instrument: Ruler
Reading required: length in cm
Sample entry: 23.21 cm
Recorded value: 11 cm
